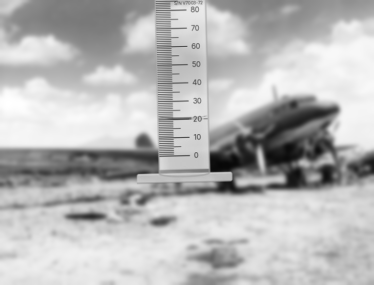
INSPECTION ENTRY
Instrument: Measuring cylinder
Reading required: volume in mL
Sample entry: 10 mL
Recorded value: 20 mL
